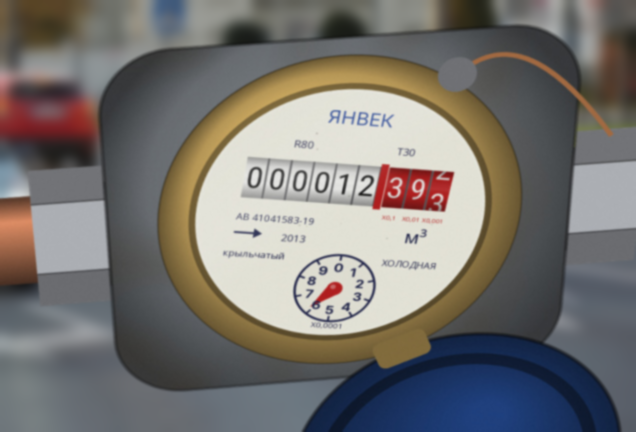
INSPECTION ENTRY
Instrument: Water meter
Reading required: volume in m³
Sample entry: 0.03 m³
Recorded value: 12.3926 m³
